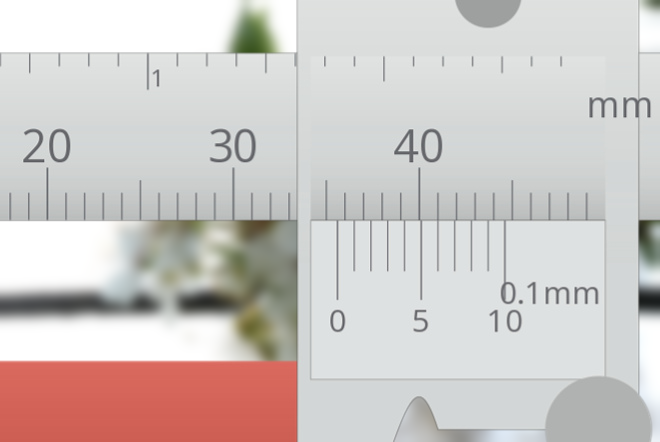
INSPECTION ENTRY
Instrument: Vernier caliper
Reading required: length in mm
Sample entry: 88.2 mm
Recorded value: 35.6 mm
